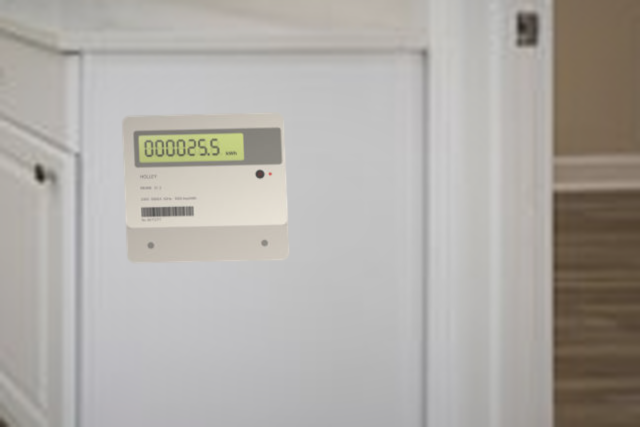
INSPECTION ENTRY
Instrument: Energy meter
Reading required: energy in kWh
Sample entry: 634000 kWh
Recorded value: 25.5 kWh
